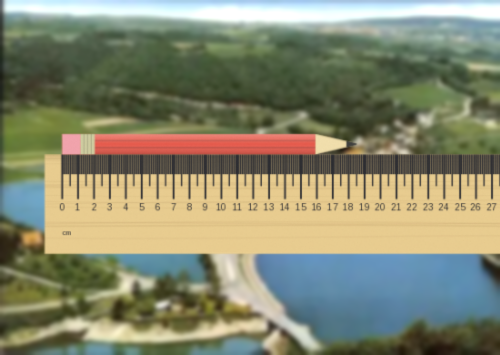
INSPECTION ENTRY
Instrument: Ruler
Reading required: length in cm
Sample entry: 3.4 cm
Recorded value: 18.5 cm
